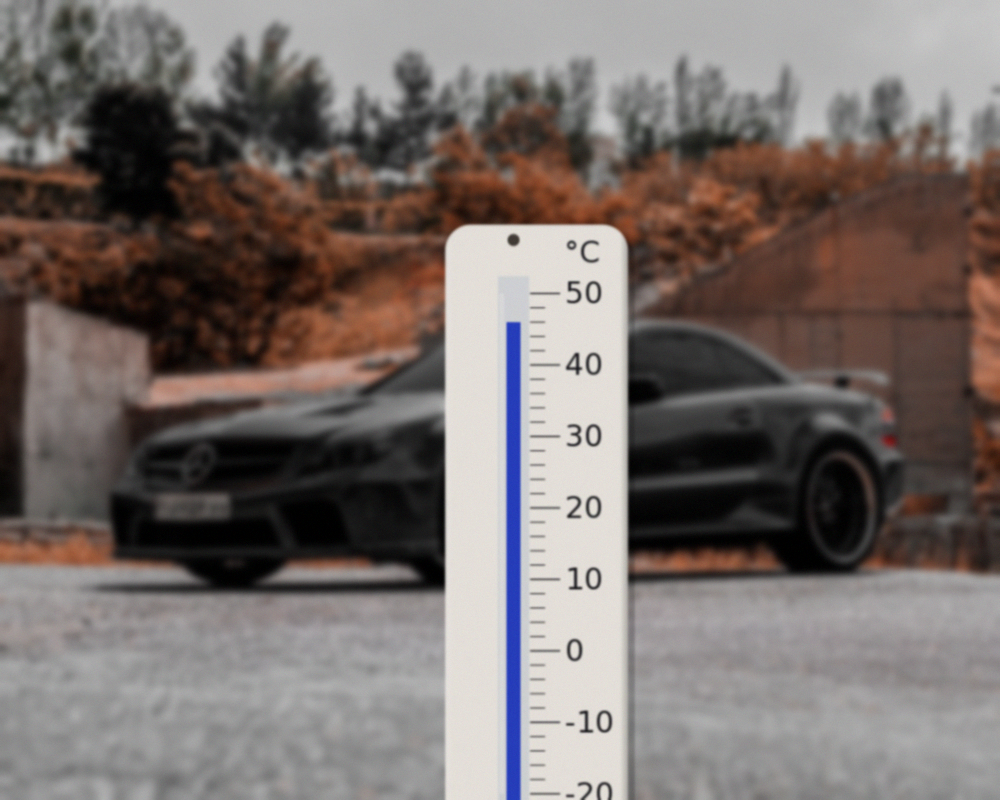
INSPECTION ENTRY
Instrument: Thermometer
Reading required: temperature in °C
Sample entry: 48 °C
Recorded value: 46 °C
